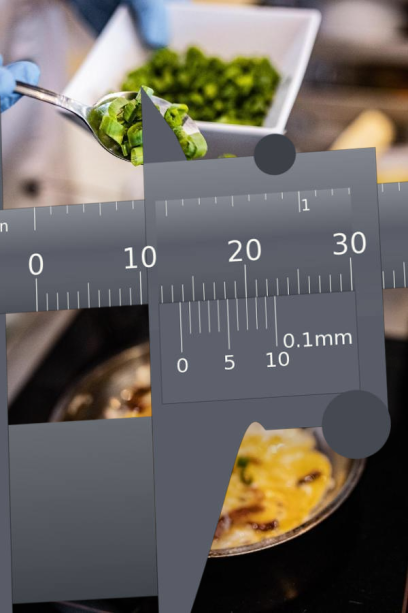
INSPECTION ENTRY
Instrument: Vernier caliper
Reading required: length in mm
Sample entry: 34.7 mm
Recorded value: 13.7 mm
